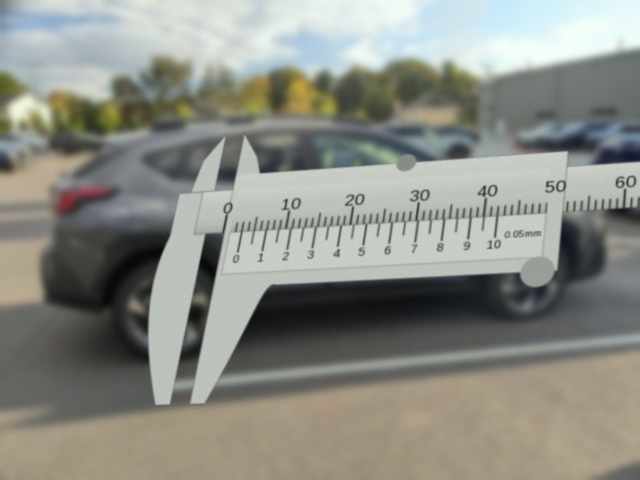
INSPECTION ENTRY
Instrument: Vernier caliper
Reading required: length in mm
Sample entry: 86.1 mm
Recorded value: 3.0 mm
